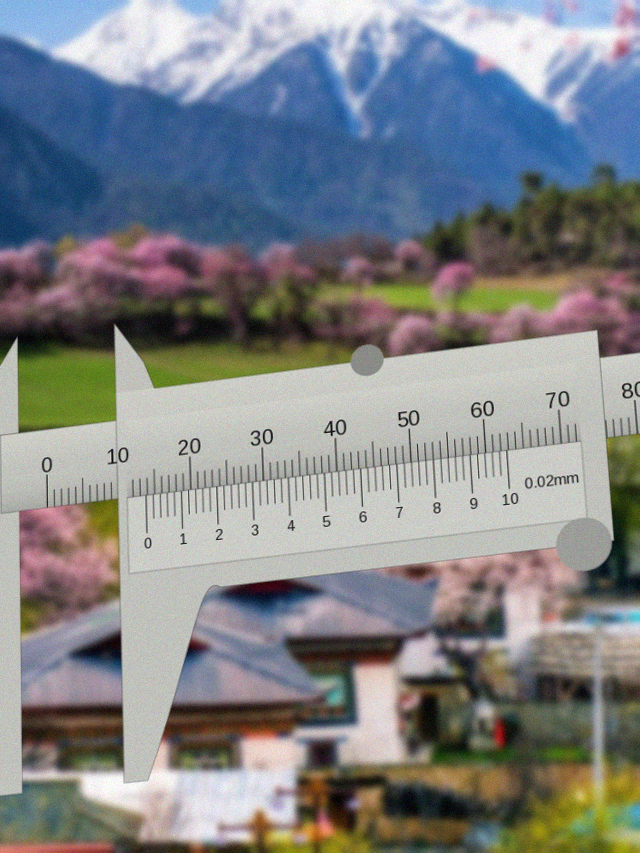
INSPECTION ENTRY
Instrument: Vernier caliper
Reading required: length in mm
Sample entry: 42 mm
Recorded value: 13.8 mm
